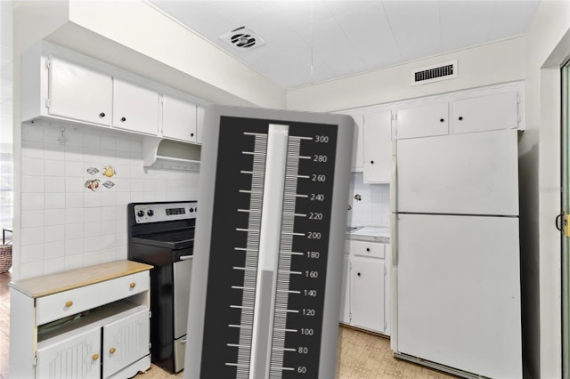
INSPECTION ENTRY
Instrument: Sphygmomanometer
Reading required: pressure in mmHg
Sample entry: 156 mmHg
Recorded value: 160 mmHg
